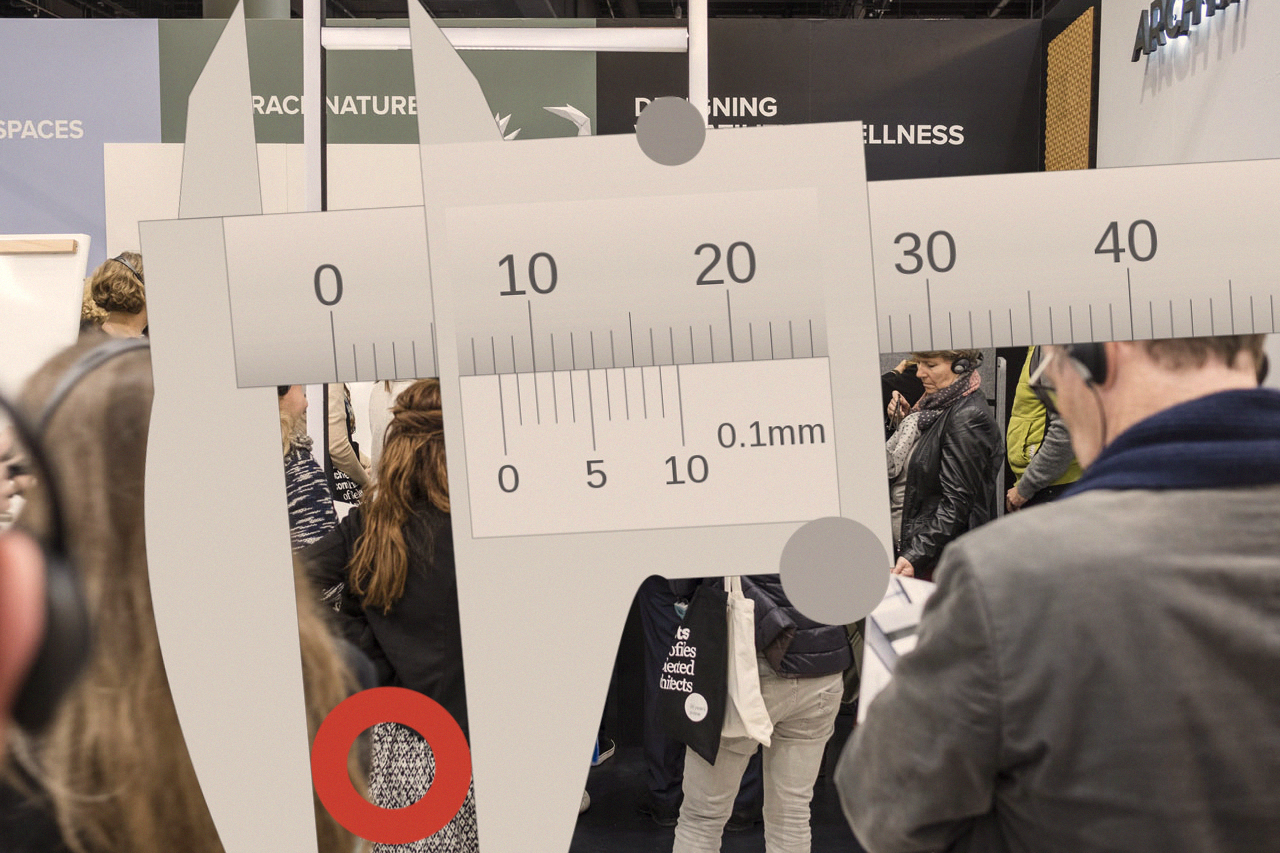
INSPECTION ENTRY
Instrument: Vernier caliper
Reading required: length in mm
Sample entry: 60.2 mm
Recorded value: 8.2 mm
